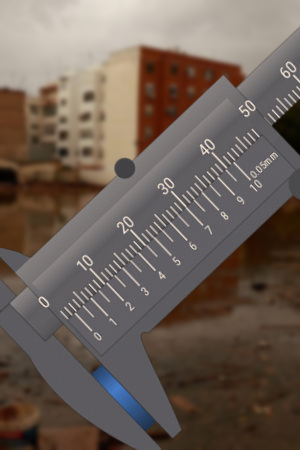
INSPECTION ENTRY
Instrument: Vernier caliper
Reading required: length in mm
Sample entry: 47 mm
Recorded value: 2.6 mm
